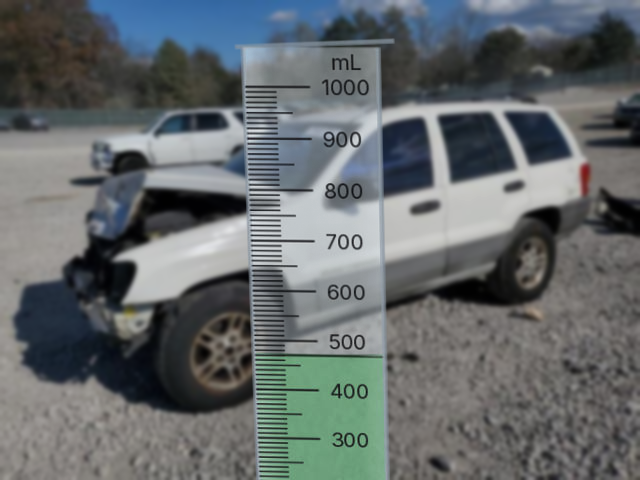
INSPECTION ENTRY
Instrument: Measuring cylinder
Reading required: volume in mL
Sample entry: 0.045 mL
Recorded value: 470 mL
